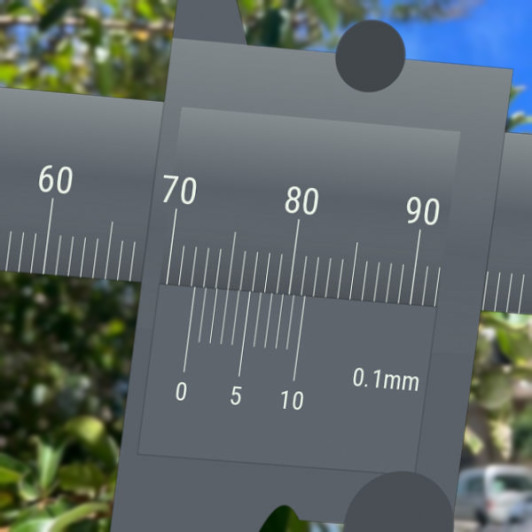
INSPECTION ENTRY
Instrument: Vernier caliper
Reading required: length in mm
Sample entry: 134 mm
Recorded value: 72.3 mm
